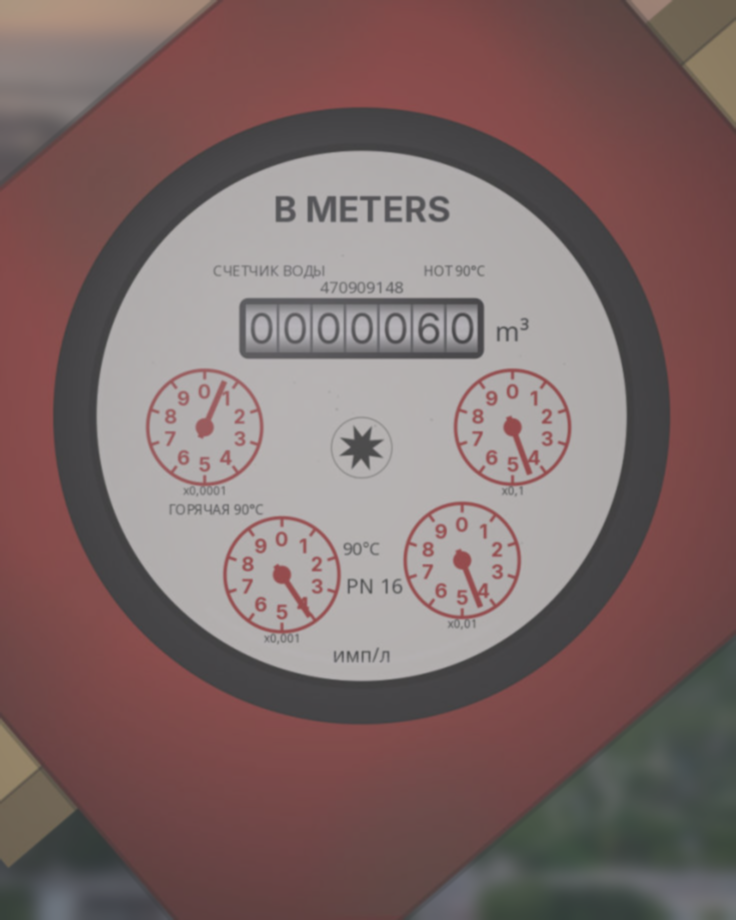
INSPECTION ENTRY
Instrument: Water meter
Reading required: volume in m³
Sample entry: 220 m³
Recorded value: 60.4440 m³
